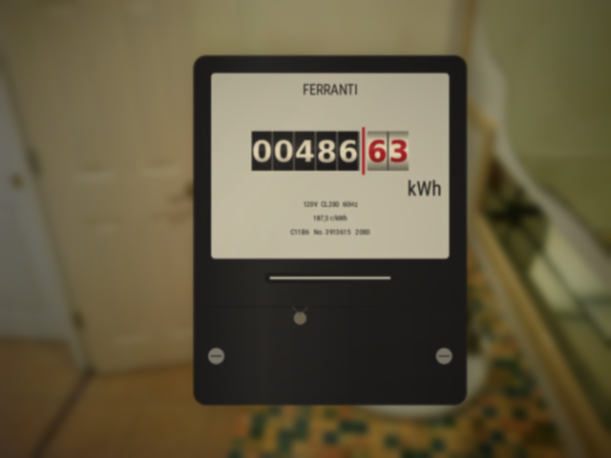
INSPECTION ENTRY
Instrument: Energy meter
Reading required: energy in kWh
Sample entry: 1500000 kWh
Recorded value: 486.63 kWh
